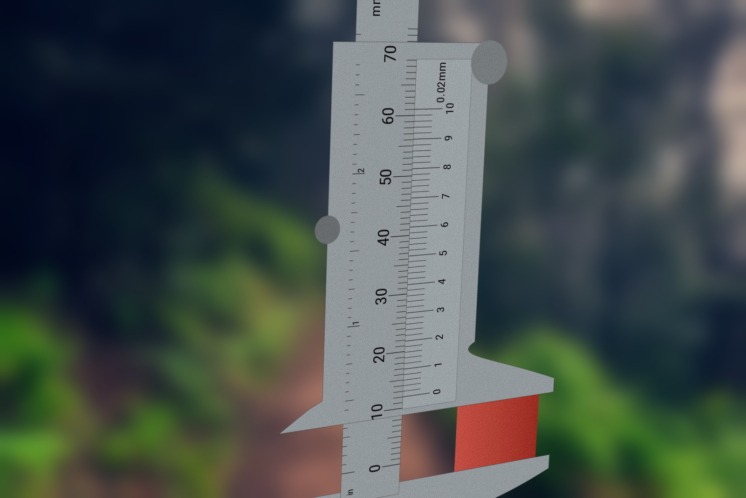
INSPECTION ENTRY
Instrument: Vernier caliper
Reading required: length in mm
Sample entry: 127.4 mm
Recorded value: 12.0 mm
